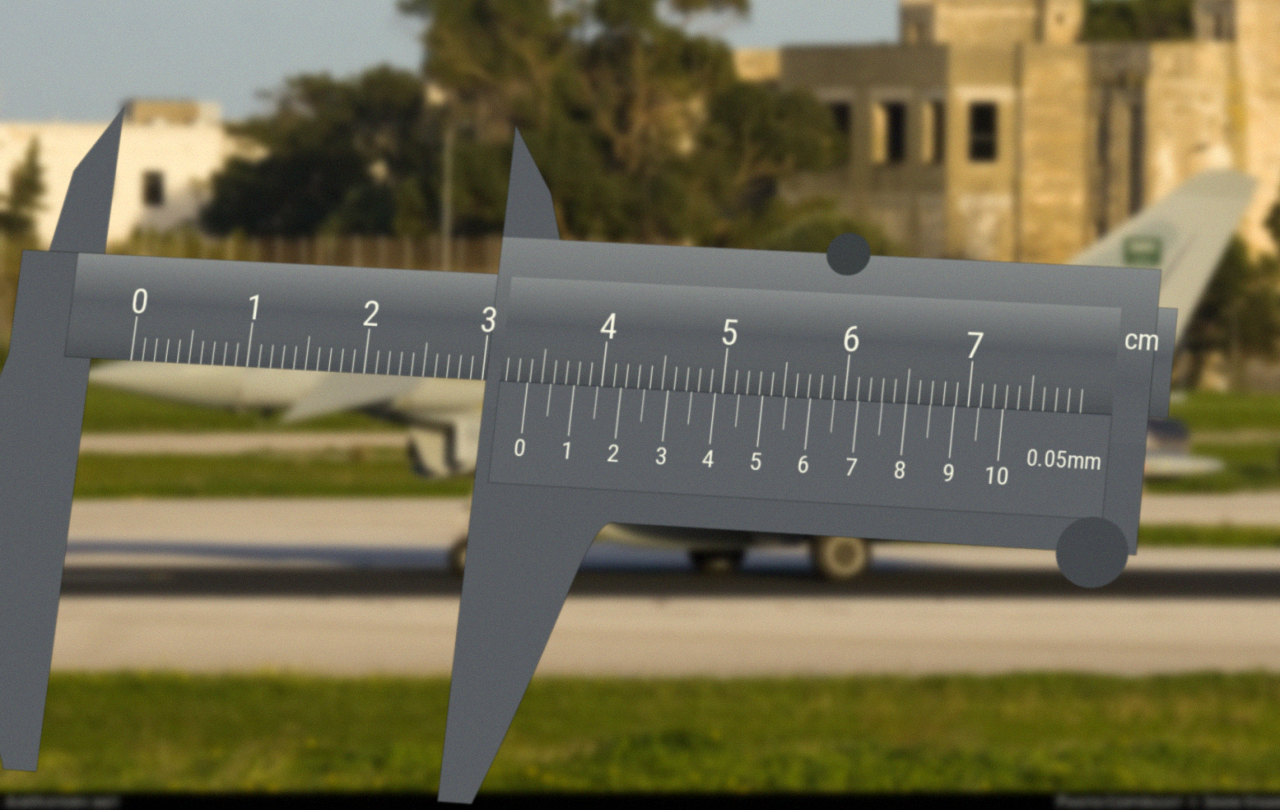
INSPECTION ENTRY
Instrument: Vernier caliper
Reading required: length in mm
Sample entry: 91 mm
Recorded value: 33.8 mm
